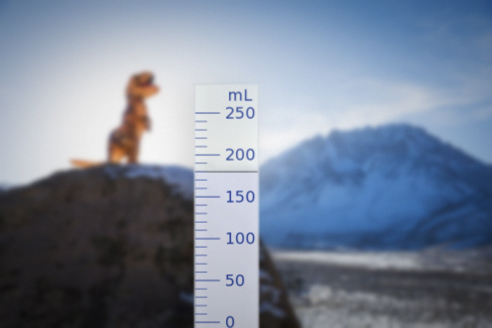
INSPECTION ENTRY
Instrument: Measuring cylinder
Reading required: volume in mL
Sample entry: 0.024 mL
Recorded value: 180 mL
